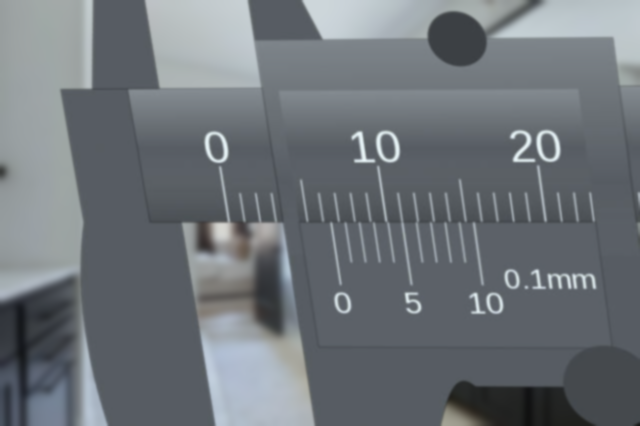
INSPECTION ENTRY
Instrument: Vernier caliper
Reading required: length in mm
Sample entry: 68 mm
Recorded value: 6.5 mm
